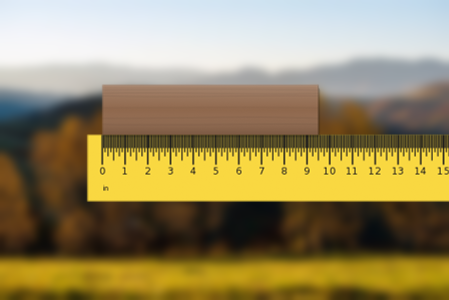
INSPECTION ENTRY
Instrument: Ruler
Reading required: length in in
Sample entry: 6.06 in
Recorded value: 9.5 in
